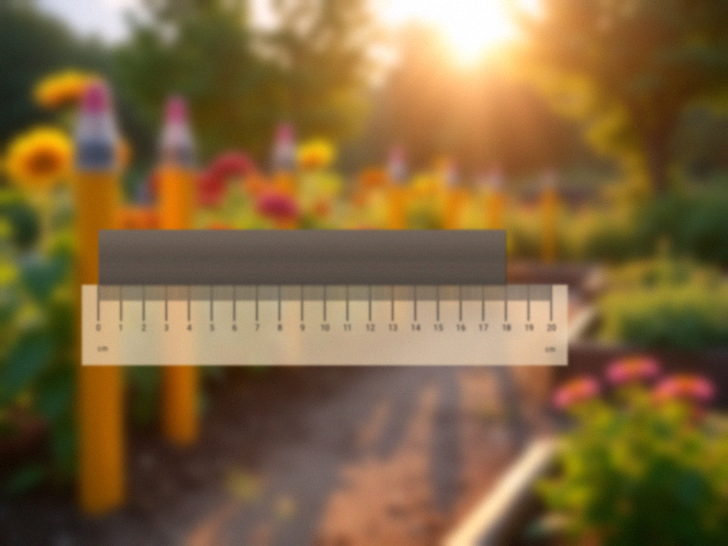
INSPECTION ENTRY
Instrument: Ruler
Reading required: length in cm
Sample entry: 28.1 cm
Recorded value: 18 cm
